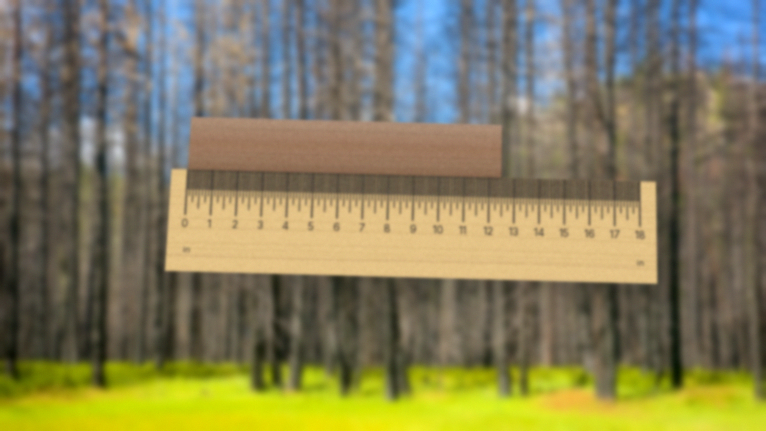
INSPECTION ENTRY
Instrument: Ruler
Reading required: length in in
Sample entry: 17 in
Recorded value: 12.5 in
